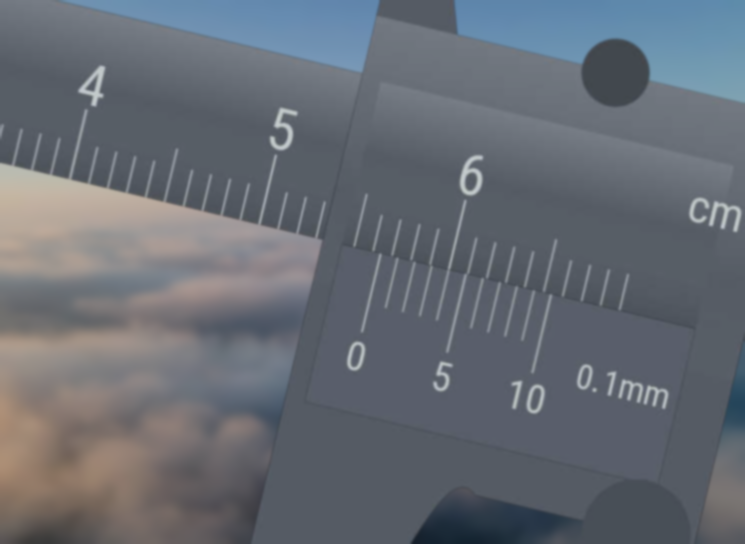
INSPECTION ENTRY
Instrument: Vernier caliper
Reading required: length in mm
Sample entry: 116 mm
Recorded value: 56.4 mm
